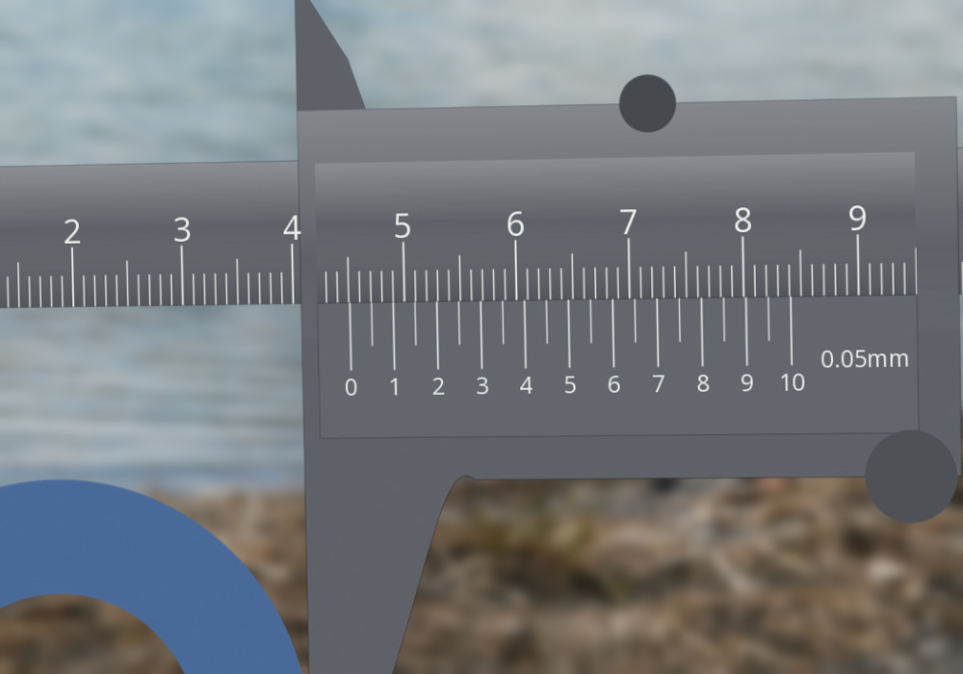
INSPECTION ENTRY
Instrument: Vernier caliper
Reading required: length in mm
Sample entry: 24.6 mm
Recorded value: 45.1 mm
